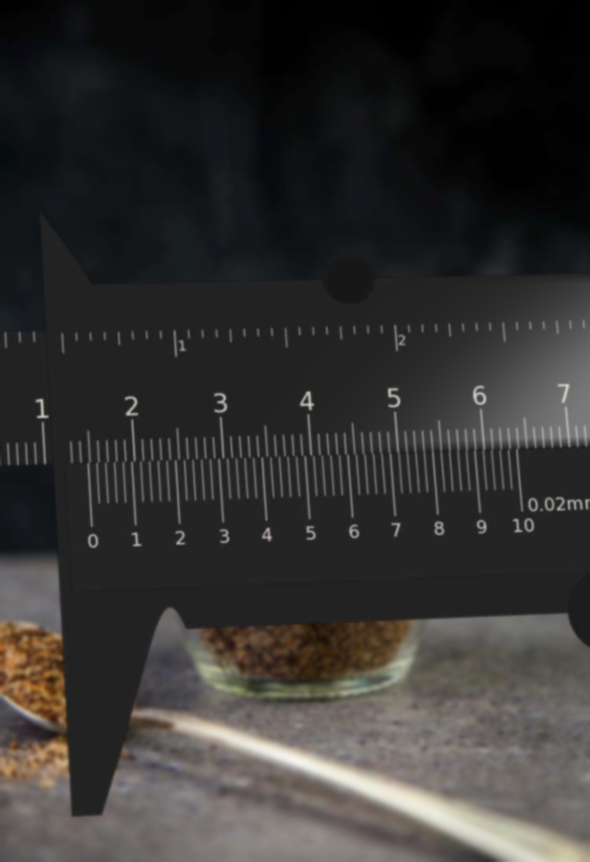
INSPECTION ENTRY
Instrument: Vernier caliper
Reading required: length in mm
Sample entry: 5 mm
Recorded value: 14.8 mm
